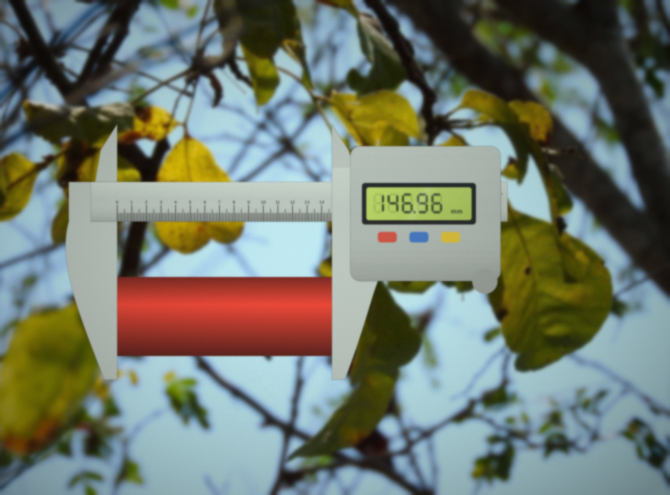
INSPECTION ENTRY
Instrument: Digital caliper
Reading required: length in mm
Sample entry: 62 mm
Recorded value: 146.96 mm
